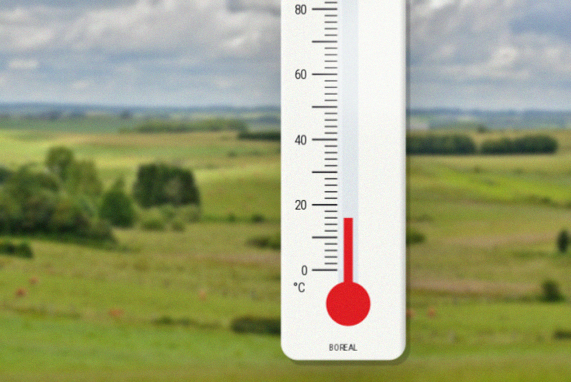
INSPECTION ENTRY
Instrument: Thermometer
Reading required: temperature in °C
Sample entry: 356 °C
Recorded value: 16 °C
